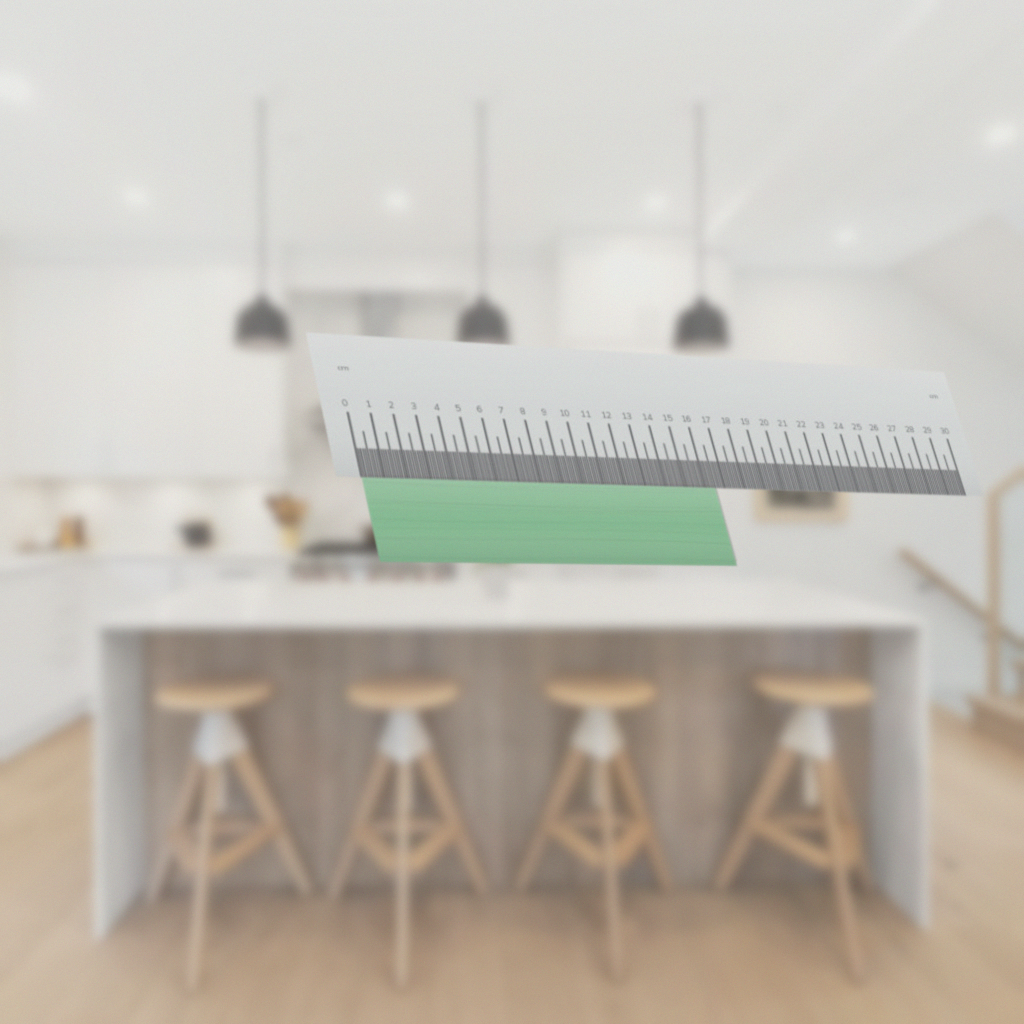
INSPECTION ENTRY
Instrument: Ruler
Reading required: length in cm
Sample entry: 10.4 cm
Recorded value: 16.5 cm
